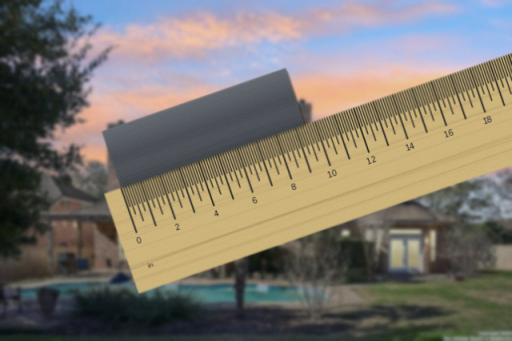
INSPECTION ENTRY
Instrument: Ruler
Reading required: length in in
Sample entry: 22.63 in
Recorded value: 9.5 in
